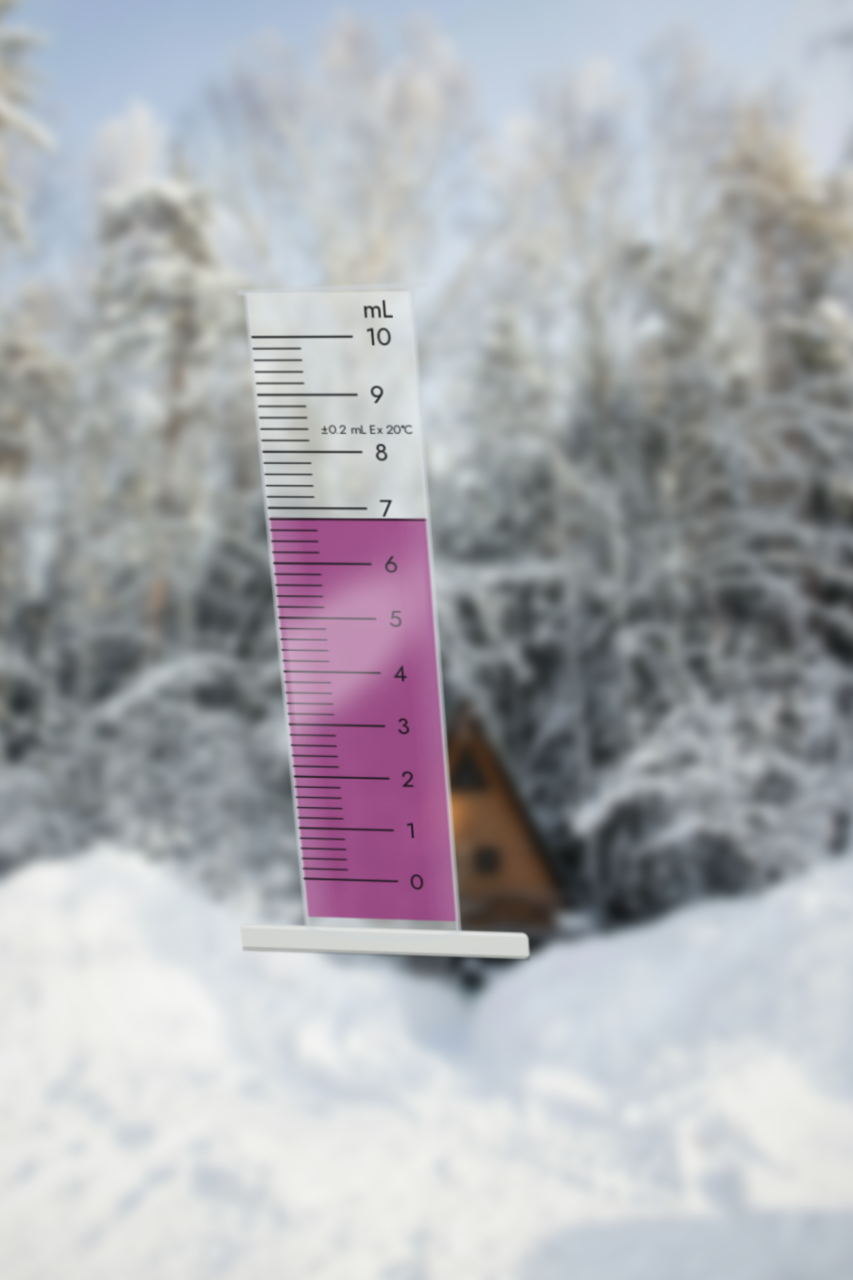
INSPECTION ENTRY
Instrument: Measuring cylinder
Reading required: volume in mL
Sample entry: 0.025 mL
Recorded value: 6.8 mL
